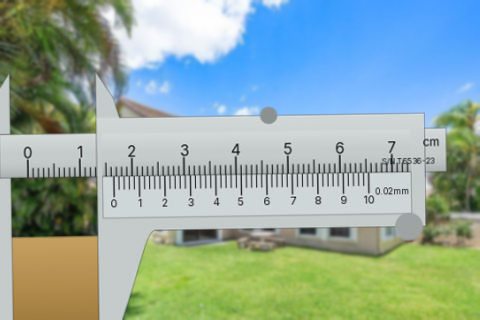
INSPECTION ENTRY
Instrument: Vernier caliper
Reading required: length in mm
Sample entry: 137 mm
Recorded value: 16.5 mm
